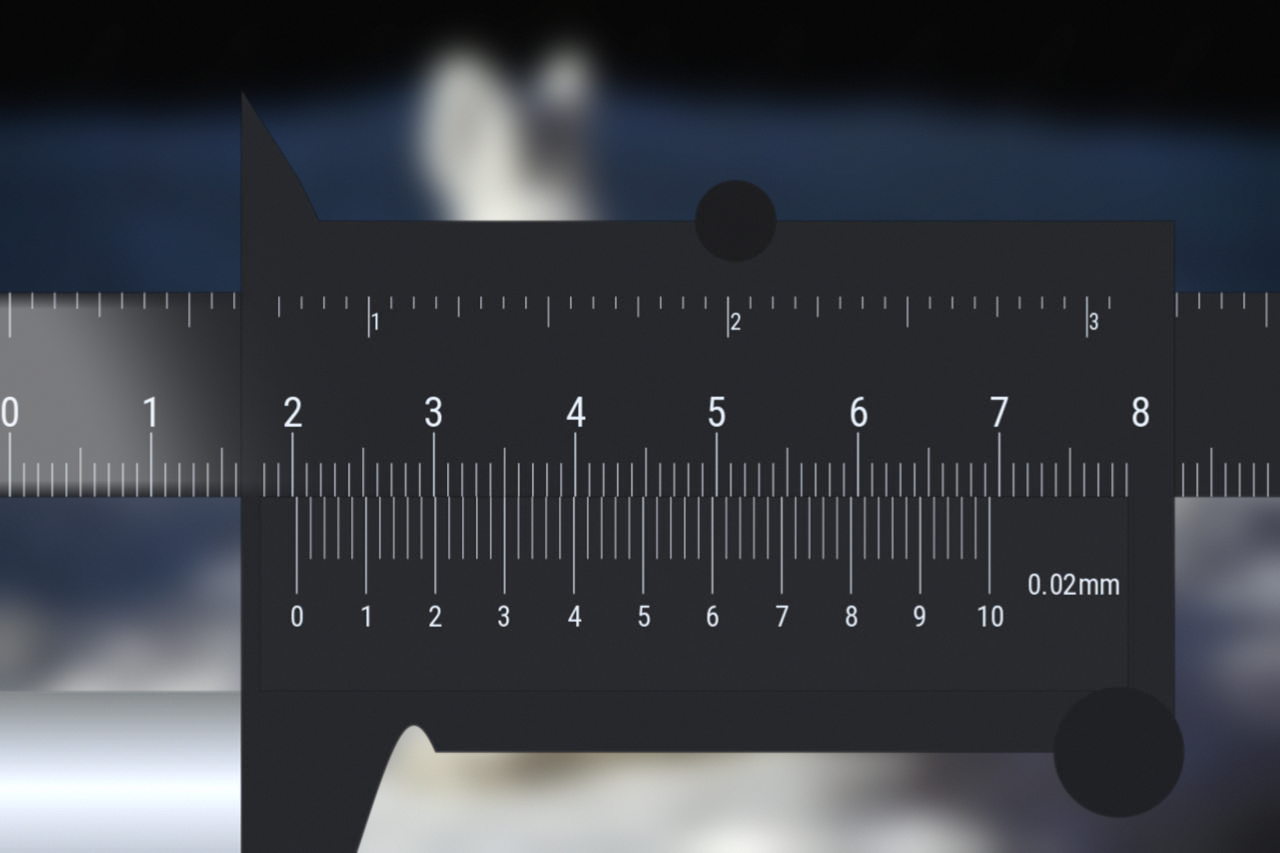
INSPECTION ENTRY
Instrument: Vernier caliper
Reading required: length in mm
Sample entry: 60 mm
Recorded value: 20.3 mm
